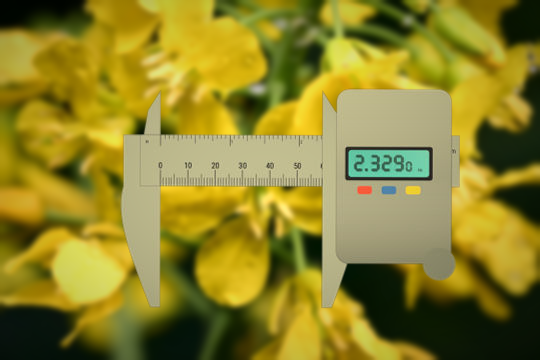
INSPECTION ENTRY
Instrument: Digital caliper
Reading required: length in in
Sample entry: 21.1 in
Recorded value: 2.3290 in
